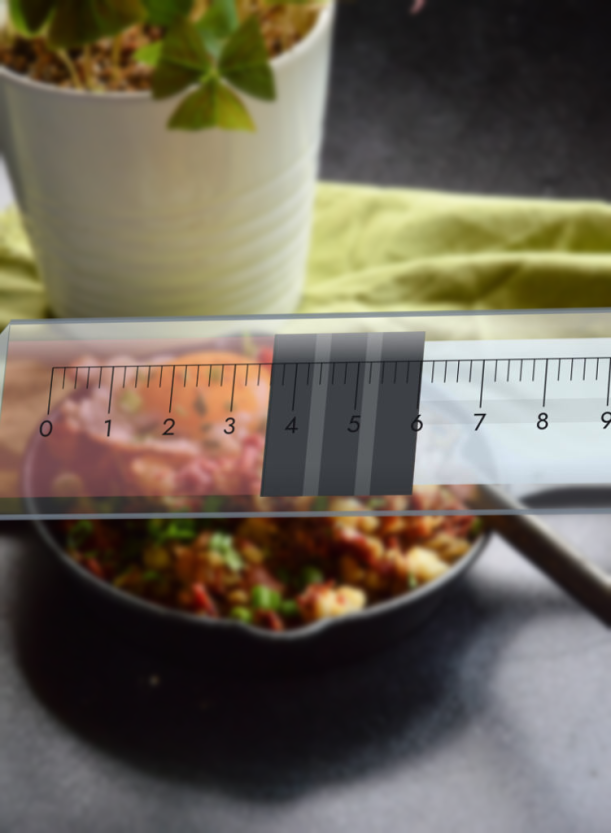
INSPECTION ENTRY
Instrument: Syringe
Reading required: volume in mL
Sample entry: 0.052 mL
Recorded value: 3.6 mL
